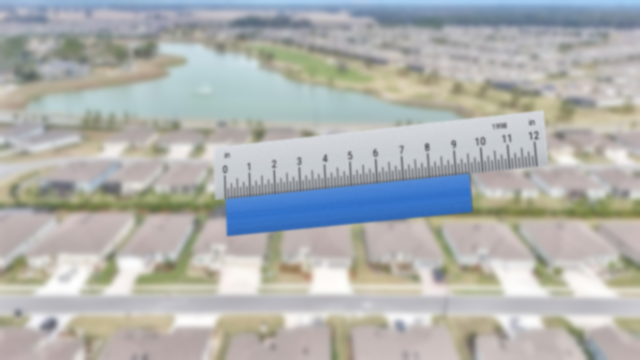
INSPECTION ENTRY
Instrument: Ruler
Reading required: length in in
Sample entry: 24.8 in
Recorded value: 9.5 in
